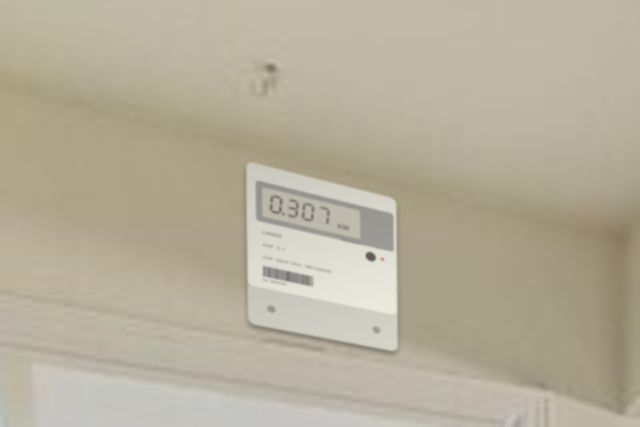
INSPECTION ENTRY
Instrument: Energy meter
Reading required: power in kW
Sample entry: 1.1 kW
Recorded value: 0.307 kW
